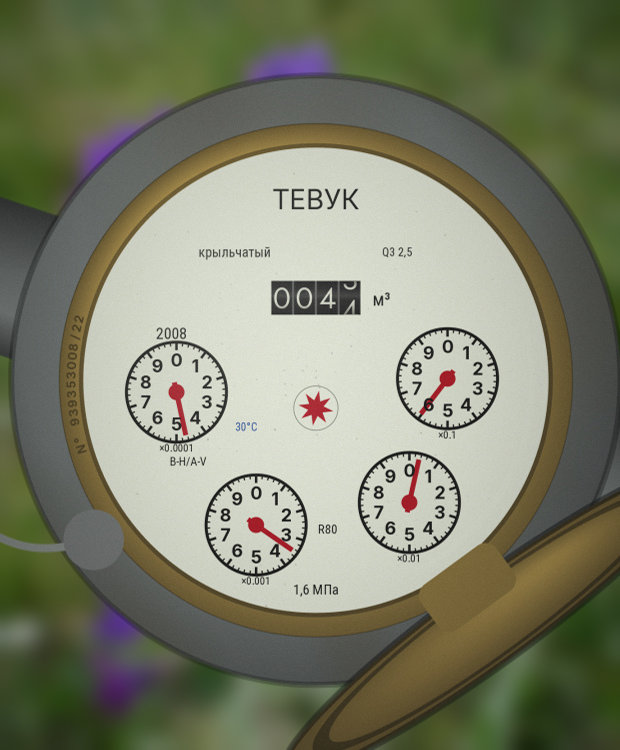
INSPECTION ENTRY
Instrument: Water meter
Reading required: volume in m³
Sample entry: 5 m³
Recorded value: 43.6034 m³
